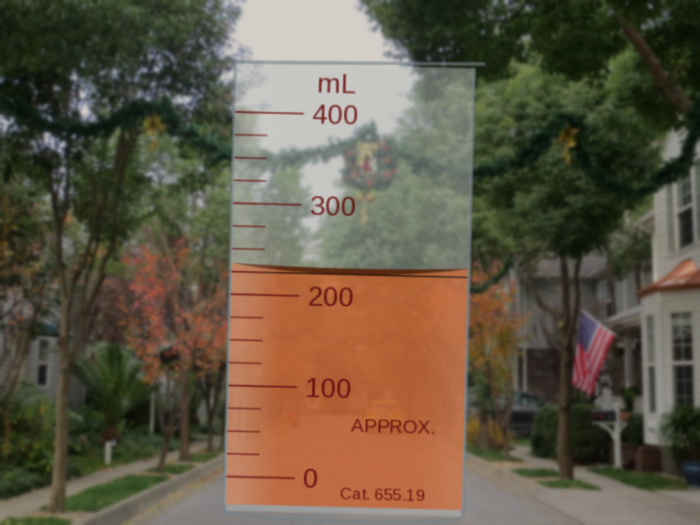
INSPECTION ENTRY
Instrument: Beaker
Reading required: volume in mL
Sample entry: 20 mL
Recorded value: 225 mL
